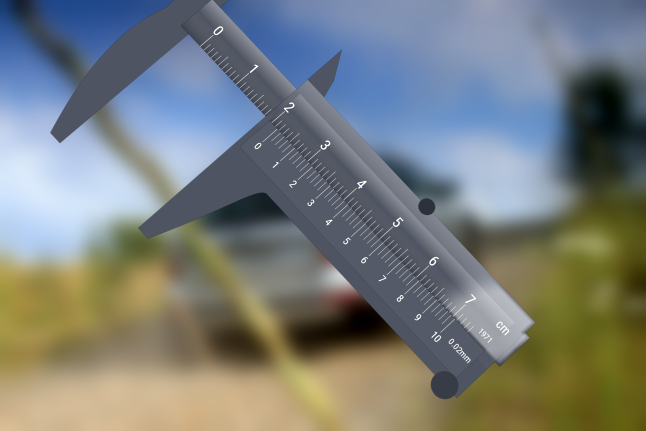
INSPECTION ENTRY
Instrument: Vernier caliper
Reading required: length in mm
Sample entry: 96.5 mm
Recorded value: 21.6 mm
